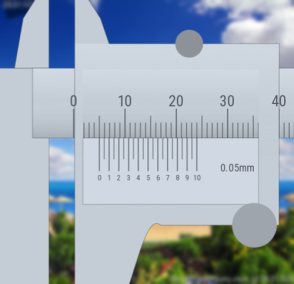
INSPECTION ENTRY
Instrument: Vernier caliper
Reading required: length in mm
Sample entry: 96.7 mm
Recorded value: 5.0 mm
